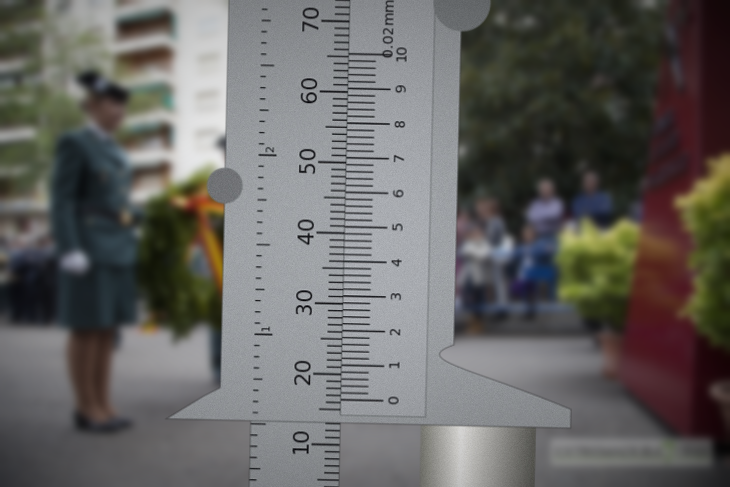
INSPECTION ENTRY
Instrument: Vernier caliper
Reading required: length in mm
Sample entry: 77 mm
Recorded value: 16.4 mm
